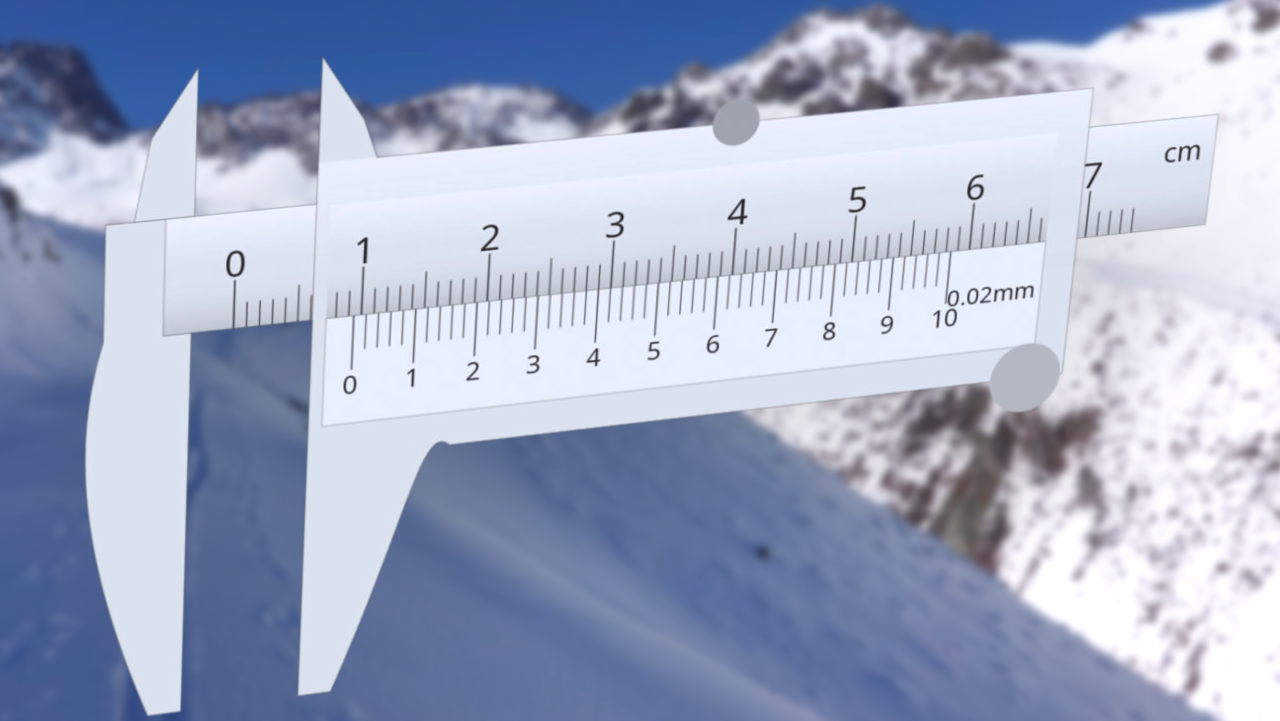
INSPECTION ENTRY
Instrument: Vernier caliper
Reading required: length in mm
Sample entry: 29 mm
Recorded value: 9.4 mm
